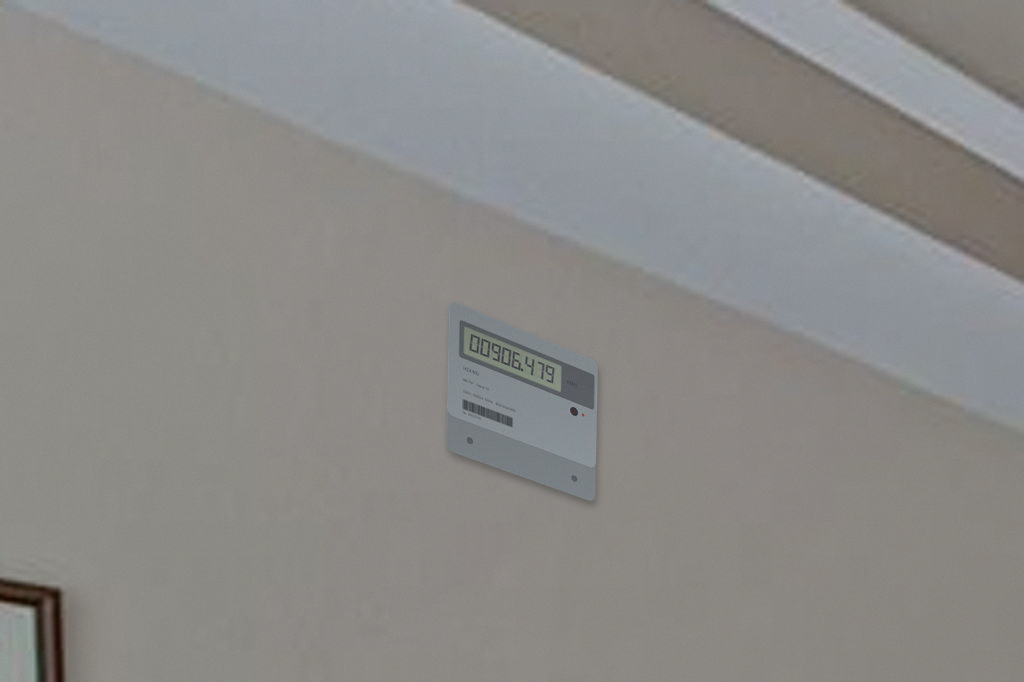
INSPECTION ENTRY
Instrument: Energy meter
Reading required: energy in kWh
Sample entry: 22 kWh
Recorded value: 906.479 kWh
